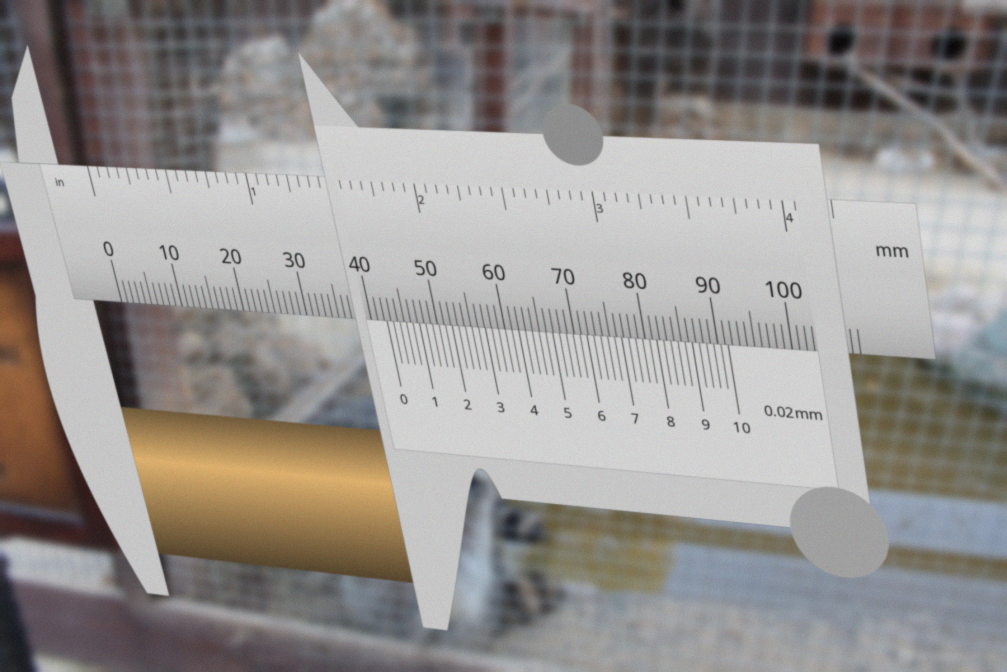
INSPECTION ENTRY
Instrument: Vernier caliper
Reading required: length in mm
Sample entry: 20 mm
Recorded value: 42.4 mm
